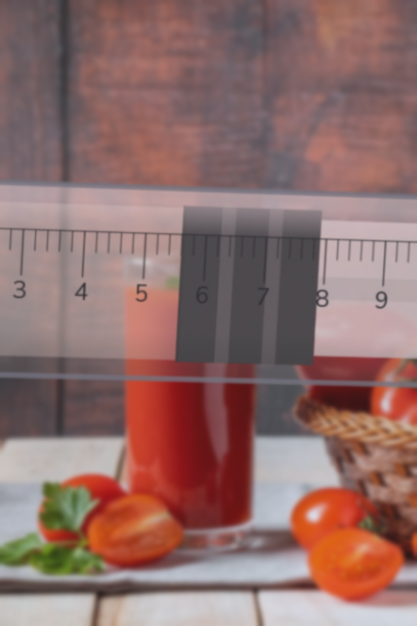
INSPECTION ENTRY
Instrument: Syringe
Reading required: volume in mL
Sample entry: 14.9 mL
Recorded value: 5.6 mL
